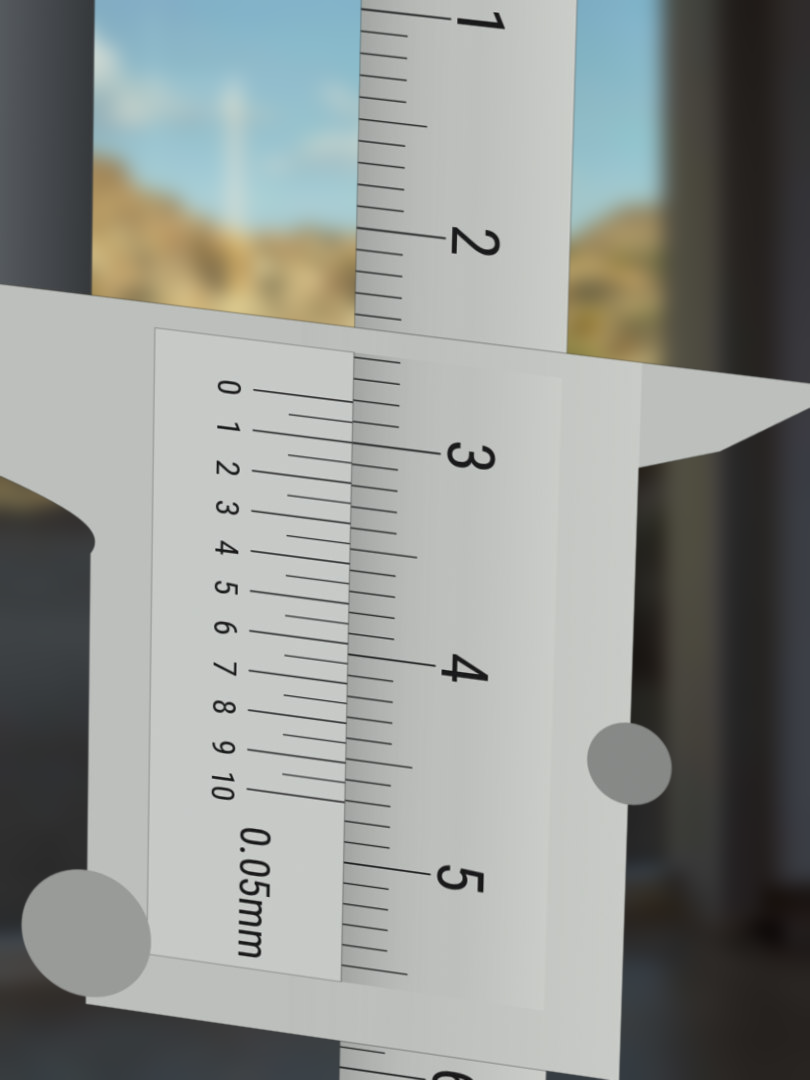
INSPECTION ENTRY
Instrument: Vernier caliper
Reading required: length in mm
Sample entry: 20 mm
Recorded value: 28.1 mm
